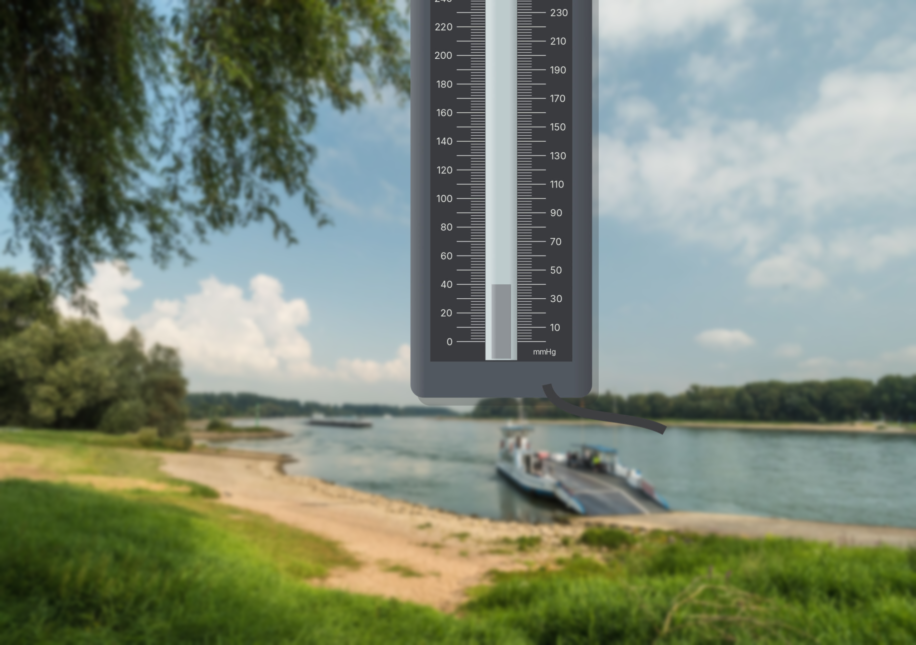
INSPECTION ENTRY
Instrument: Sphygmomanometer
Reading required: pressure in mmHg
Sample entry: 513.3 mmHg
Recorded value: 40 mmHg
